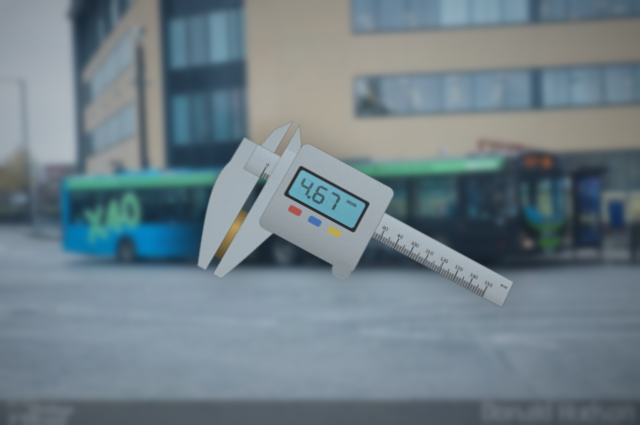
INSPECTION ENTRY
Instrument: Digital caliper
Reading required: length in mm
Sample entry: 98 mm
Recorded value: 4.67 mm
